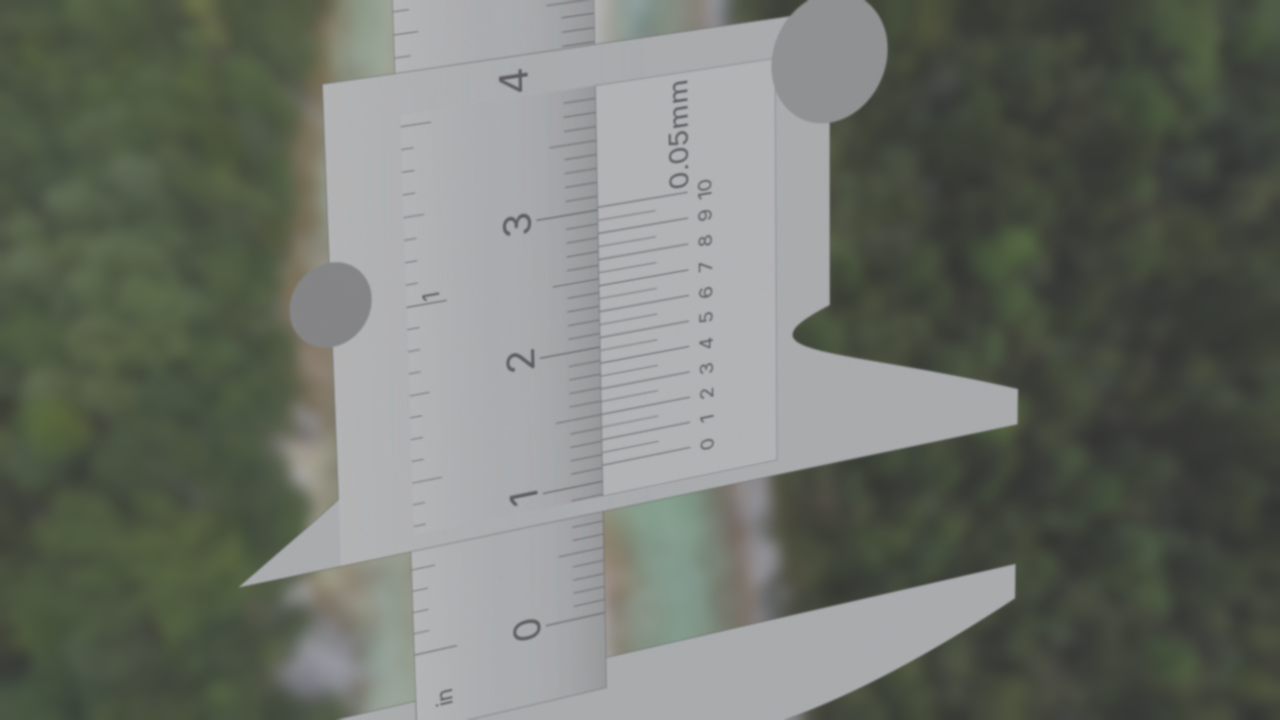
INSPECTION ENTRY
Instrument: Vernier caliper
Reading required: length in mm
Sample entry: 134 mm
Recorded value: 11.2 mm
